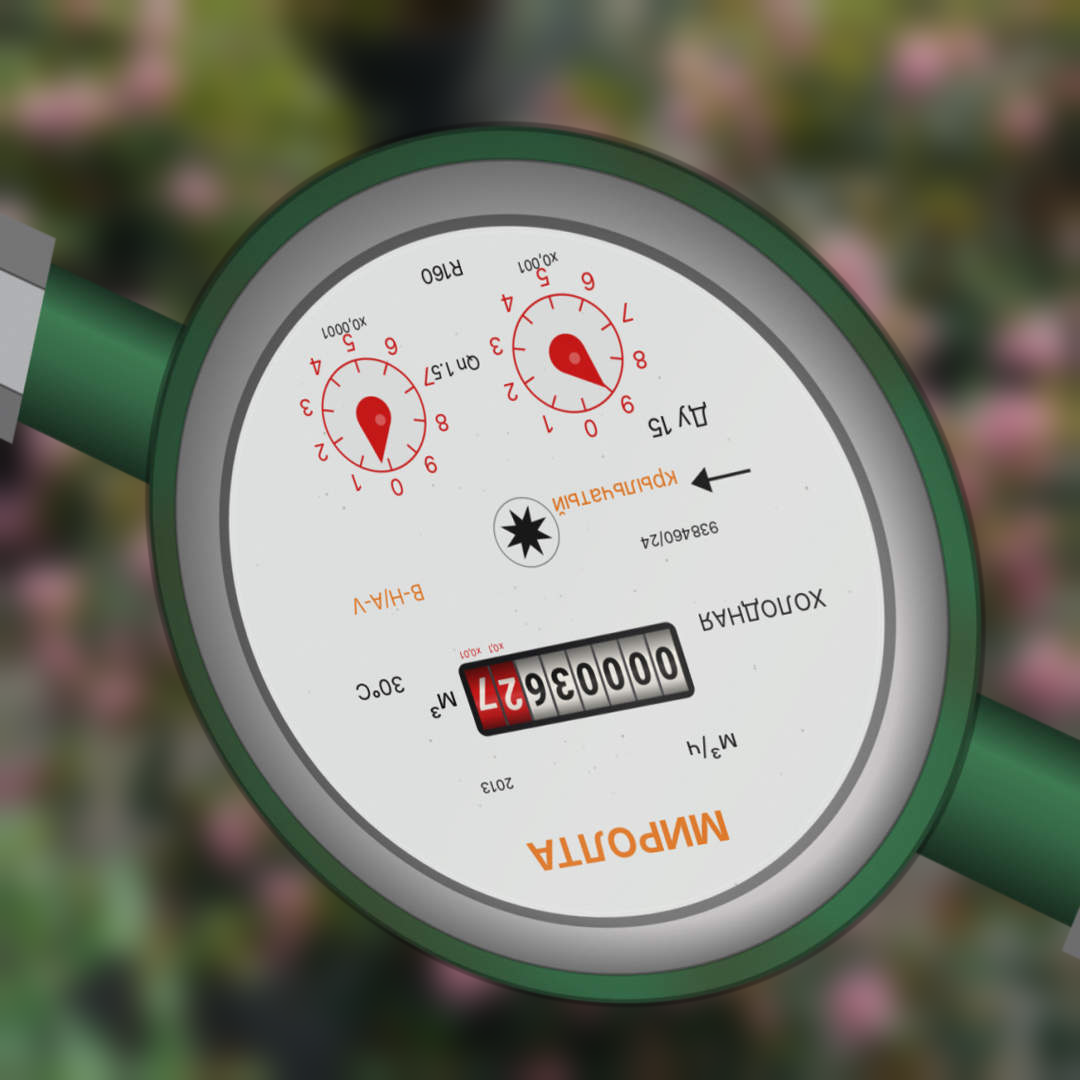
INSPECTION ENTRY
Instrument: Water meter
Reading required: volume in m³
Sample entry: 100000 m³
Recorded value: 36.2690 m³
